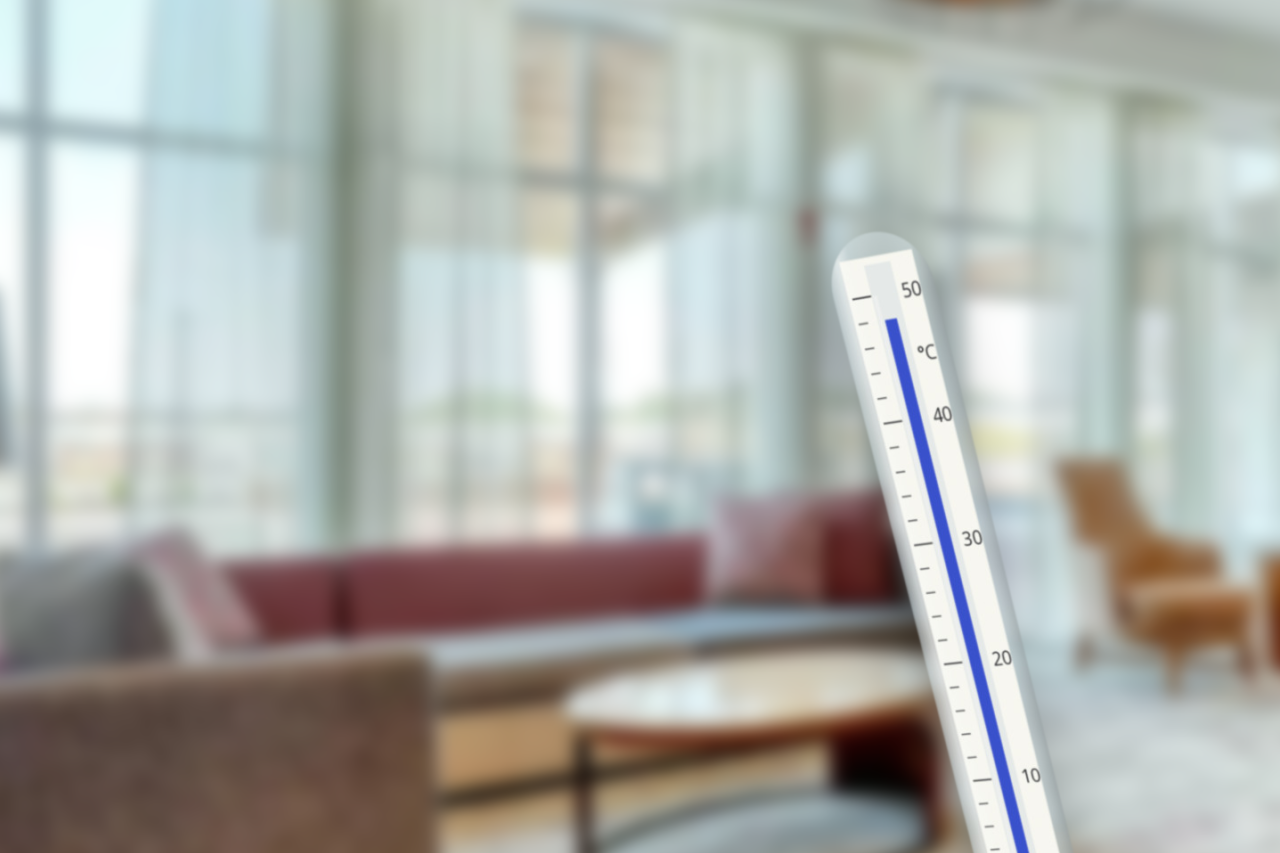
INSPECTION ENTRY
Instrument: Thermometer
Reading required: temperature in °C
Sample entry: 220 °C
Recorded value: 48 °C
